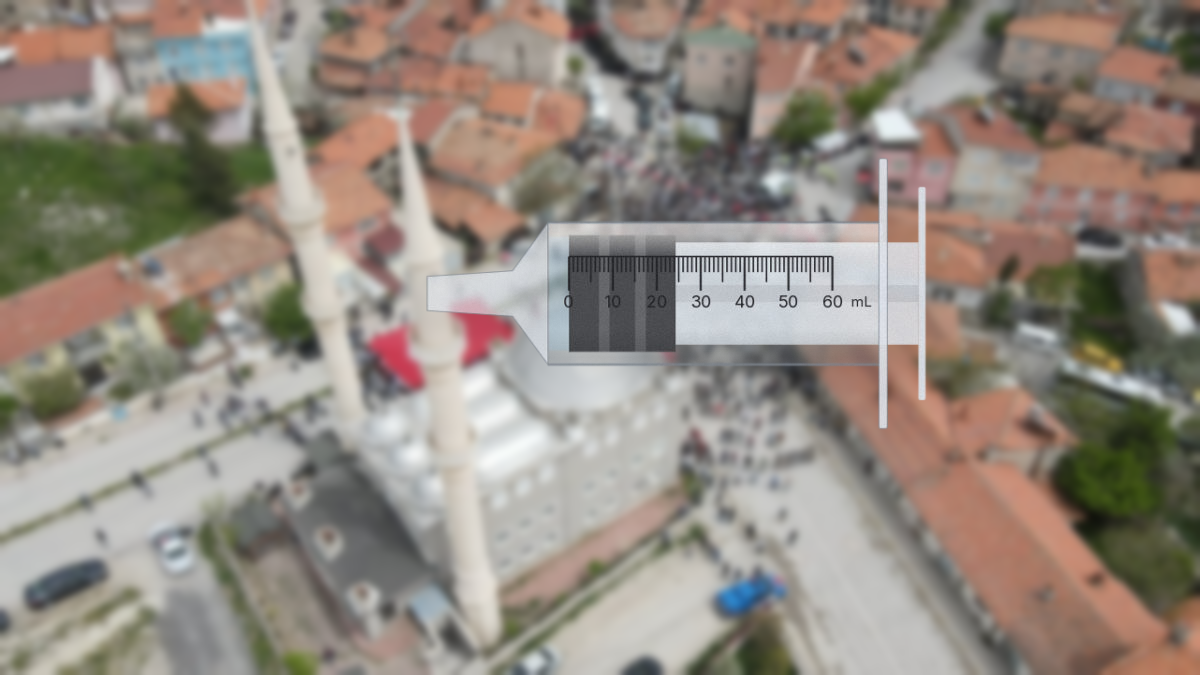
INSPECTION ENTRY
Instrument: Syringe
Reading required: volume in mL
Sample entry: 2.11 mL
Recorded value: 0 mL
